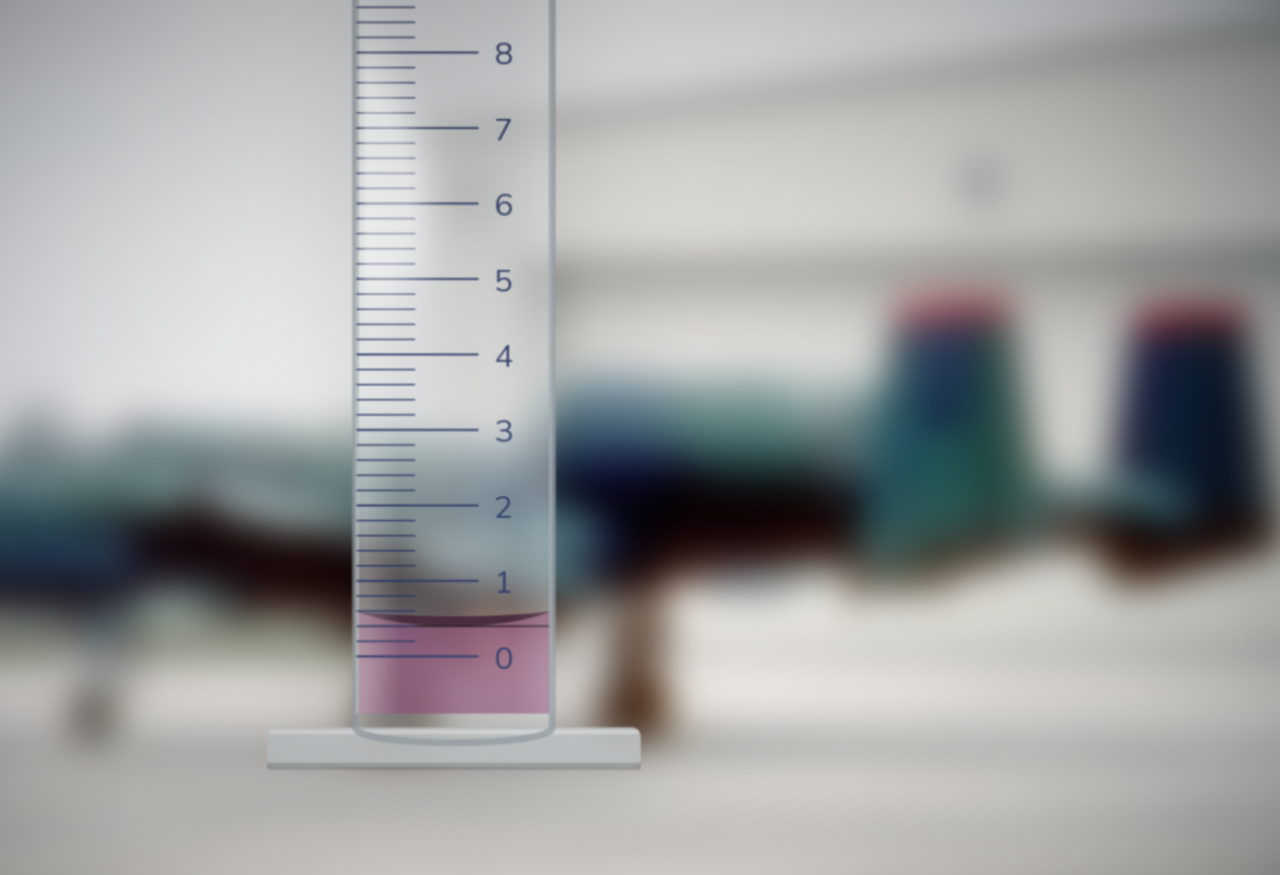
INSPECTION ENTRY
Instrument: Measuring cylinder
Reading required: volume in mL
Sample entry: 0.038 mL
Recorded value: 0.4 mL
